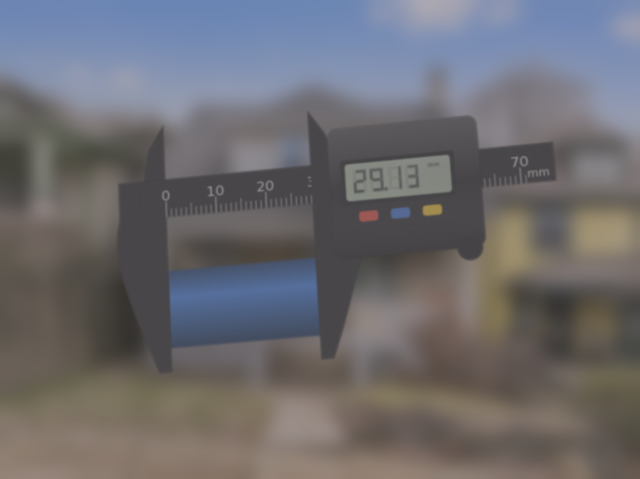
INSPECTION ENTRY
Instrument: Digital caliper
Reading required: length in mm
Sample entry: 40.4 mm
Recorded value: 29.13 mm
